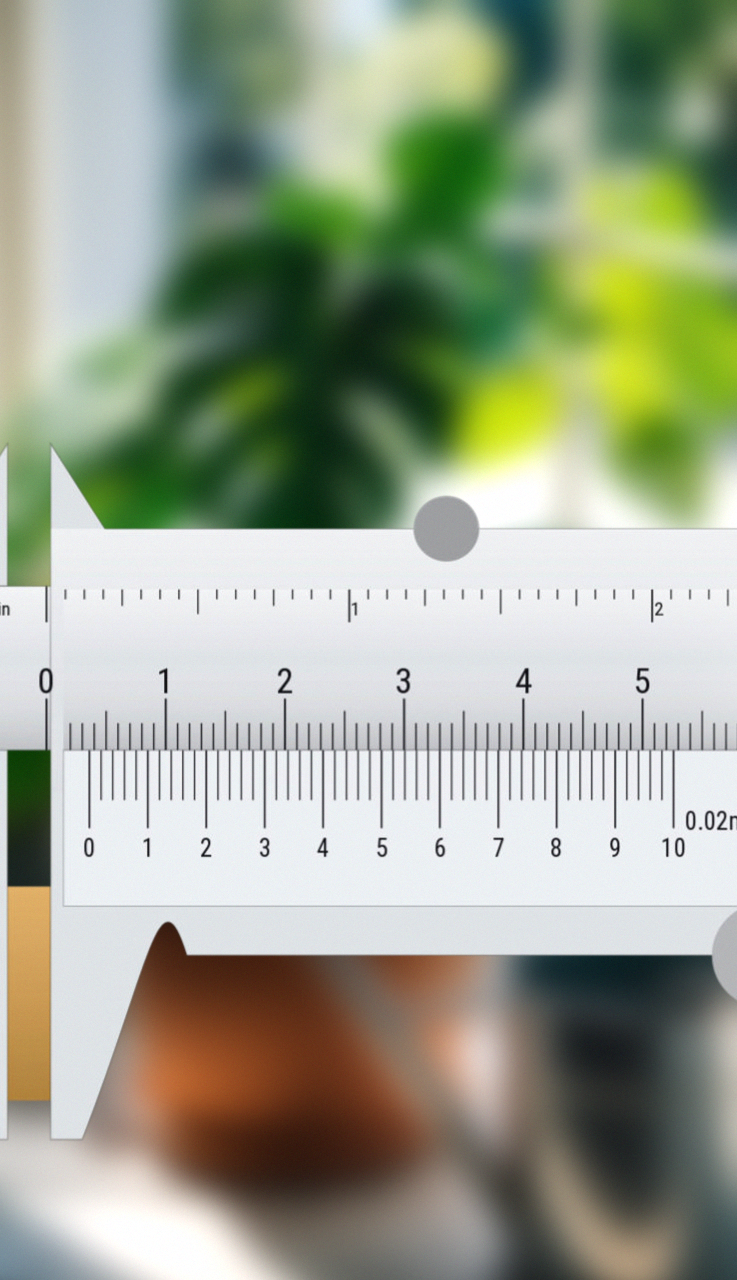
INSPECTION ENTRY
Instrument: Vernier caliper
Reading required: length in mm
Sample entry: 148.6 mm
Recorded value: 3.6 mm
